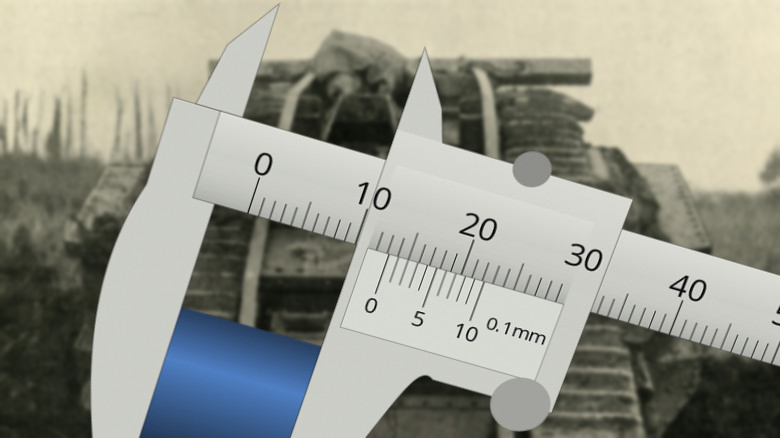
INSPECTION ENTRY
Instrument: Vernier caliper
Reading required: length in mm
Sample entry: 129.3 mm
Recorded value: 13.2 mm
